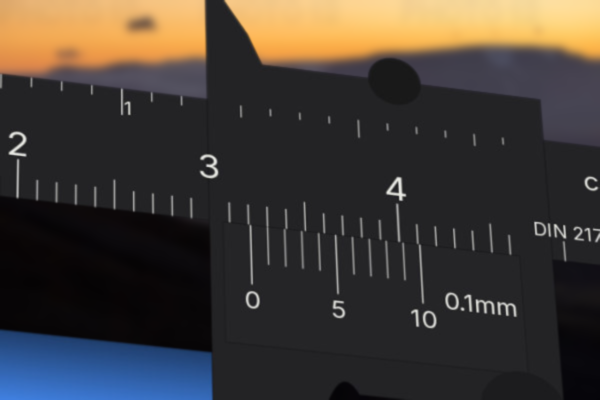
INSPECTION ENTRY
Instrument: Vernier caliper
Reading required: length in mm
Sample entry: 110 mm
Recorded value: 32.1 mm
